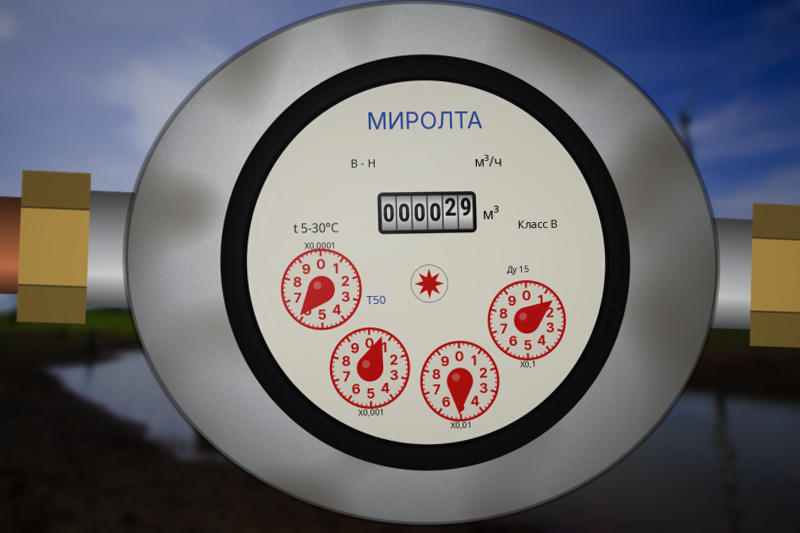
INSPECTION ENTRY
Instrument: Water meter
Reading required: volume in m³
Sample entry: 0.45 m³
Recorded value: 29.1506 m³
